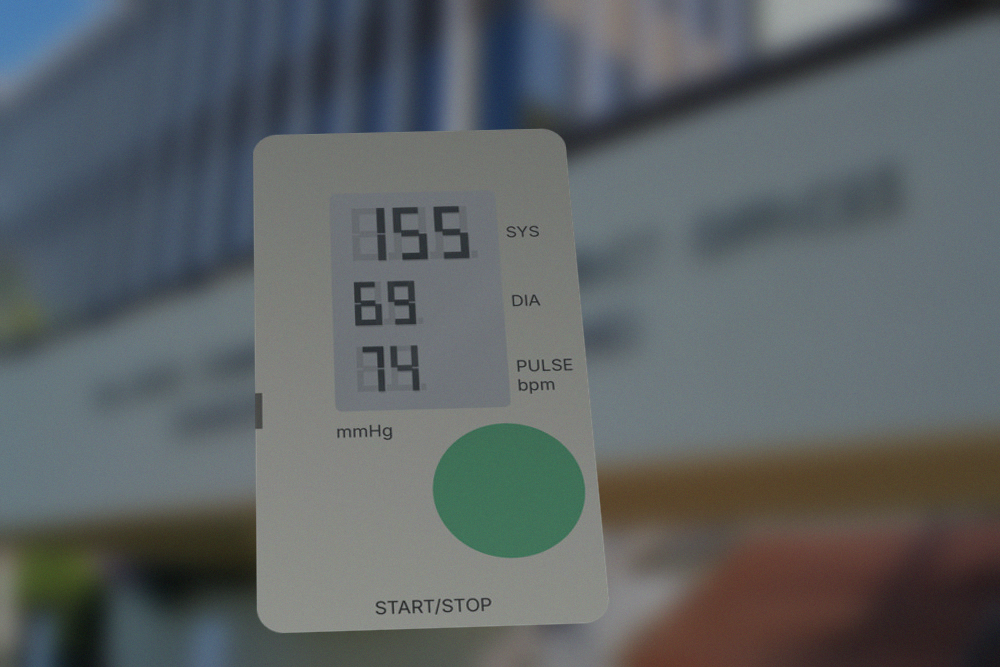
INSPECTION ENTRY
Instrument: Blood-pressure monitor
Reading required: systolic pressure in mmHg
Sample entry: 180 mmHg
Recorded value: 155 mmHg
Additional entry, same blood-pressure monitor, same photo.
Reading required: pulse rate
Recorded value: 74 bpm
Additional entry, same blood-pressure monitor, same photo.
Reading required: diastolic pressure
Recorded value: 69 mmHg
